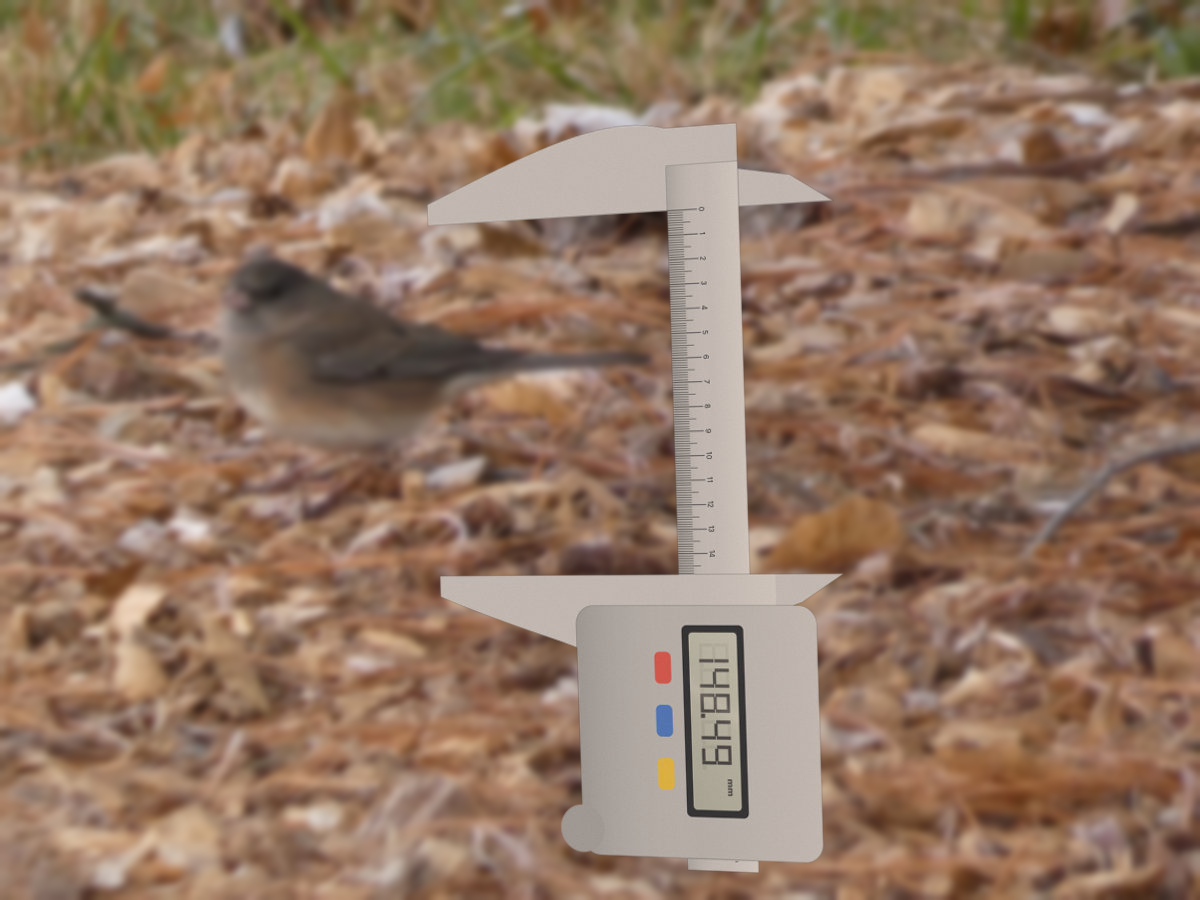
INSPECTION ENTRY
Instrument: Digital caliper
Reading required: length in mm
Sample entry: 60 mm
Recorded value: 148.49 mm
